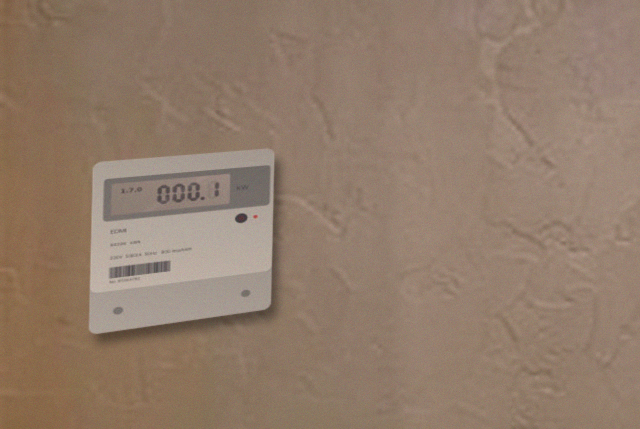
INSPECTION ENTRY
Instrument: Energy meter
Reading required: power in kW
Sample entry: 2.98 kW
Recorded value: 0.1 kW
